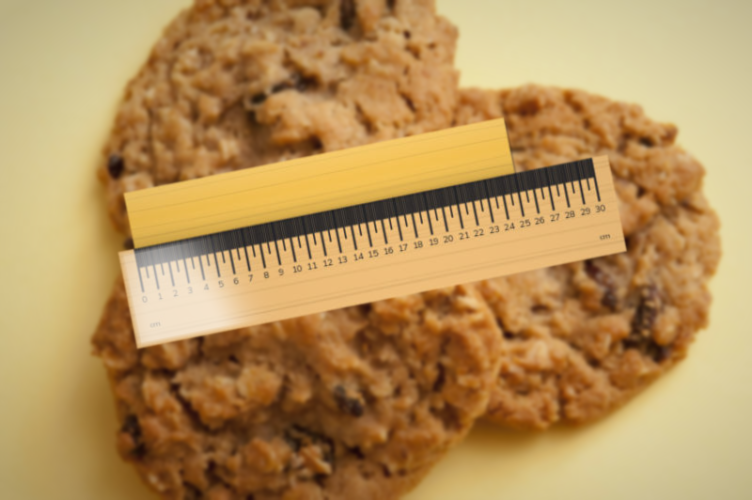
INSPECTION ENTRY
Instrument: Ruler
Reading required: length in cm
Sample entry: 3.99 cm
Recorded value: 25 cm
